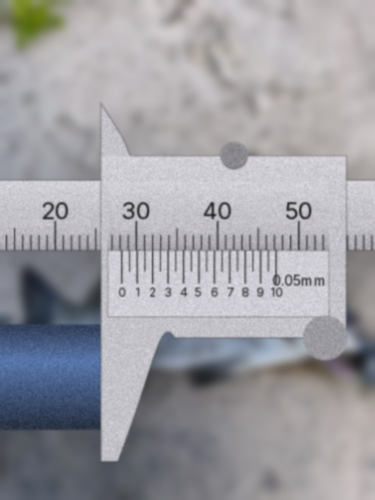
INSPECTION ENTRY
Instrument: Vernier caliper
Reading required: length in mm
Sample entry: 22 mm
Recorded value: 28.2 mm
